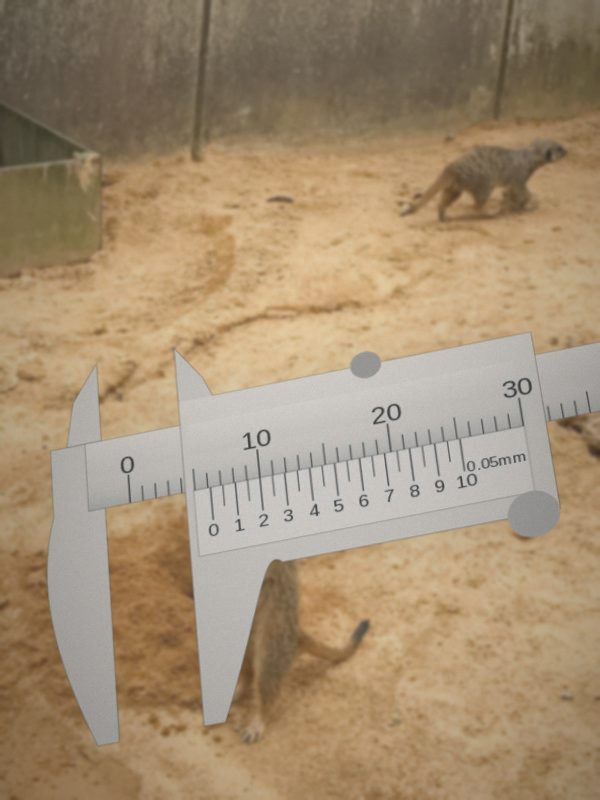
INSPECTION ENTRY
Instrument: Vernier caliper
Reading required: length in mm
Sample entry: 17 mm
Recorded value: 6.2 mm
